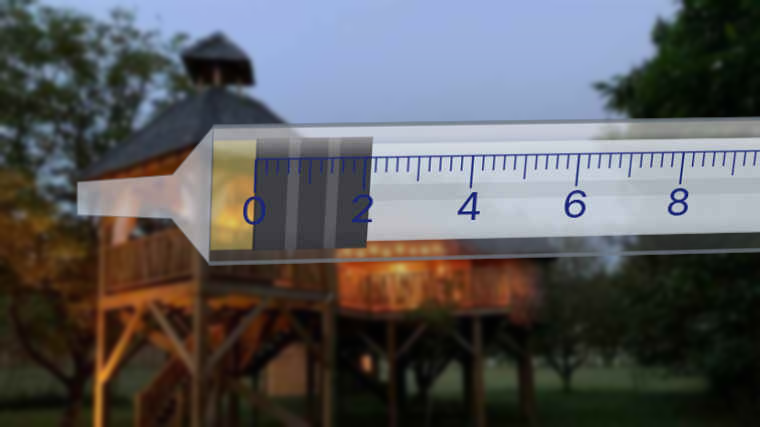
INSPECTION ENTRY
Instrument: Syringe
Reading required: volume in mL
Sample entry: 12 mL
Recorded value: 0 mL
